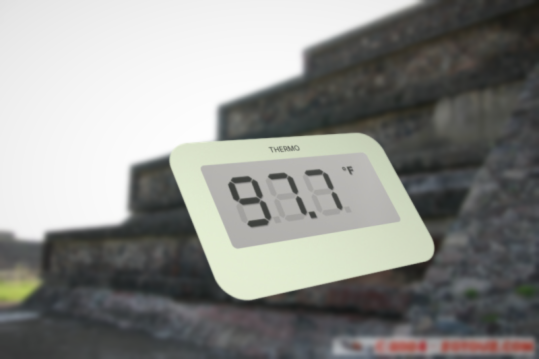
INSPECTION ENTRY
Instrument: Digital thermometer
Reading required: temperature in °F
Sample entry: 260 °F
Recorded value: 97.7 °F
